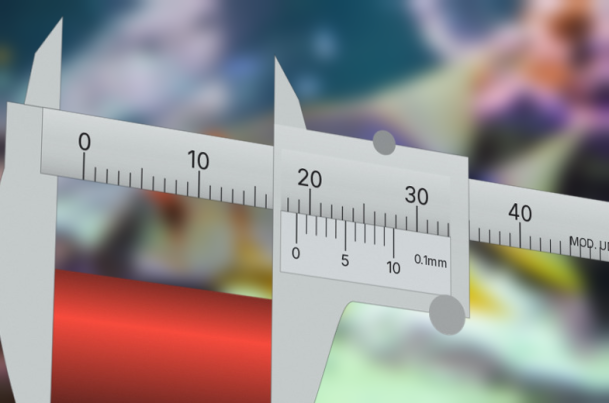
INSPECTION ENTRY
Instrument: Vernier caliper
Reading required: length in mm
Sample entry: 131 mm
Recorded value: 18.8 mm
